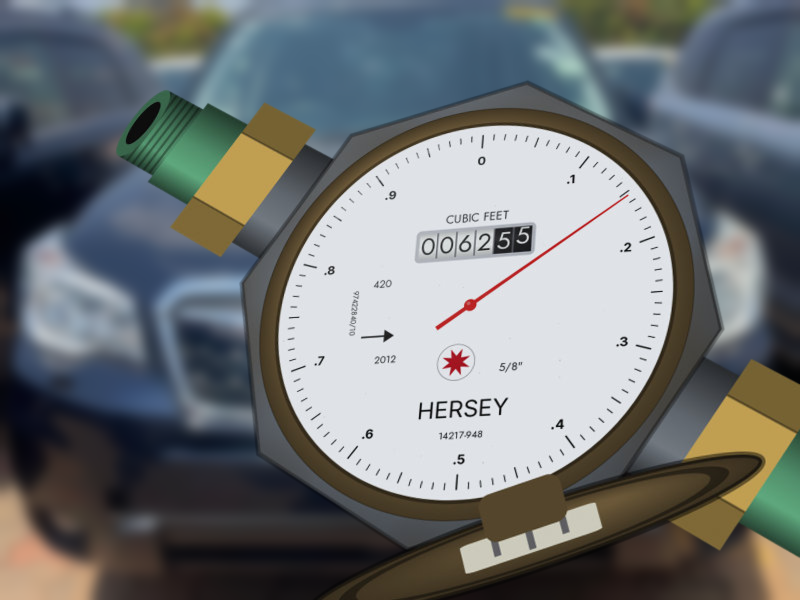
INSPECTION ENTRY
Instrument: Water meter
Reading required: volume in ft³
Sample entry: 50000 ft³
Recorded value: 6255.15 ft³
